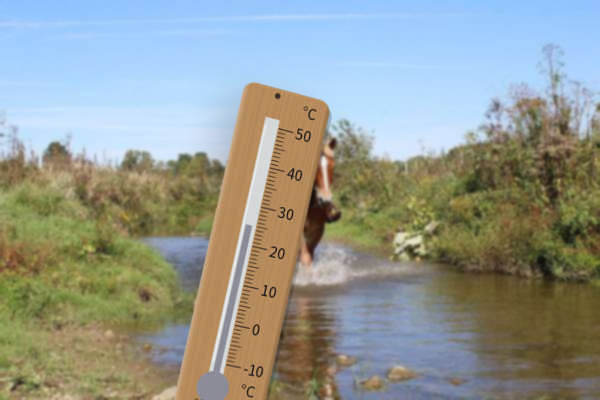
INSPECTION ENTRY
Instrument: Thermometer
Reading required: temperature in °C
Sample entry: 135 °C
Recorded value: 25 °C
